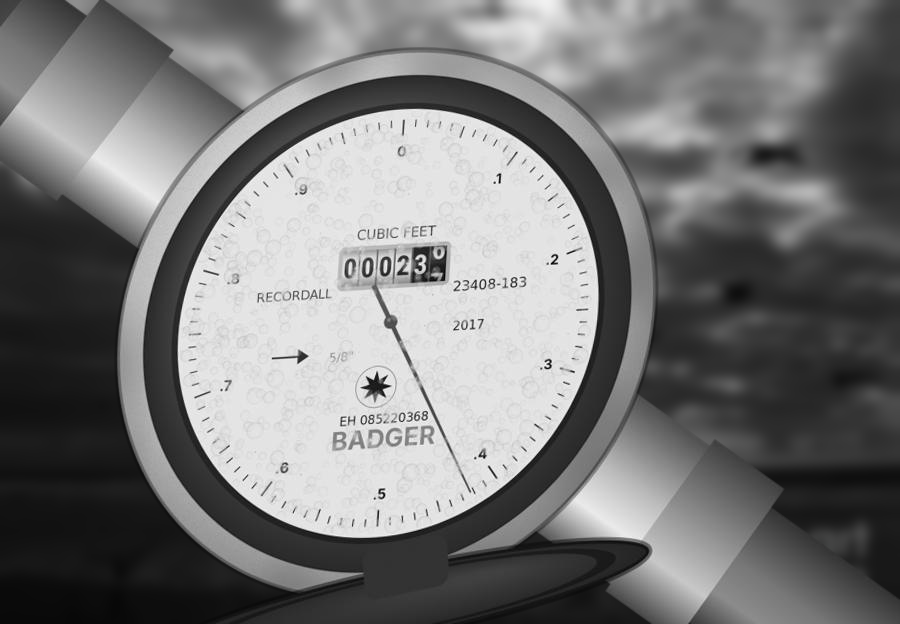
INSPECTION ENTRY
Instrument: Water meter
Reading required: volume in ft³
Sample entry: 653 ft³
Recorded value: 236.42 ft³
